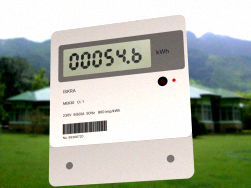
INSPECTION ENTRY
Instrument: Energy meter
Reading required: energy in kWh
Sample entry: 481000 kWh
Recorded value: 54.6 kWh
